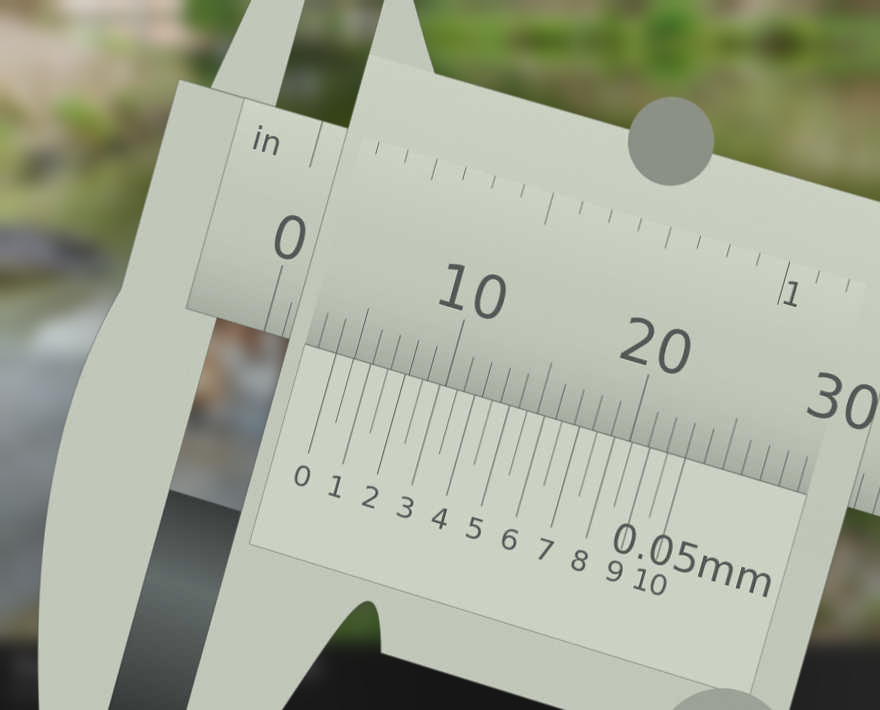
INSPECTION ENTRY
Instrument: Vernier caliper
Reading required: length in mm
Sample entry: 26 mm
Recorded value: 4.0 mm
